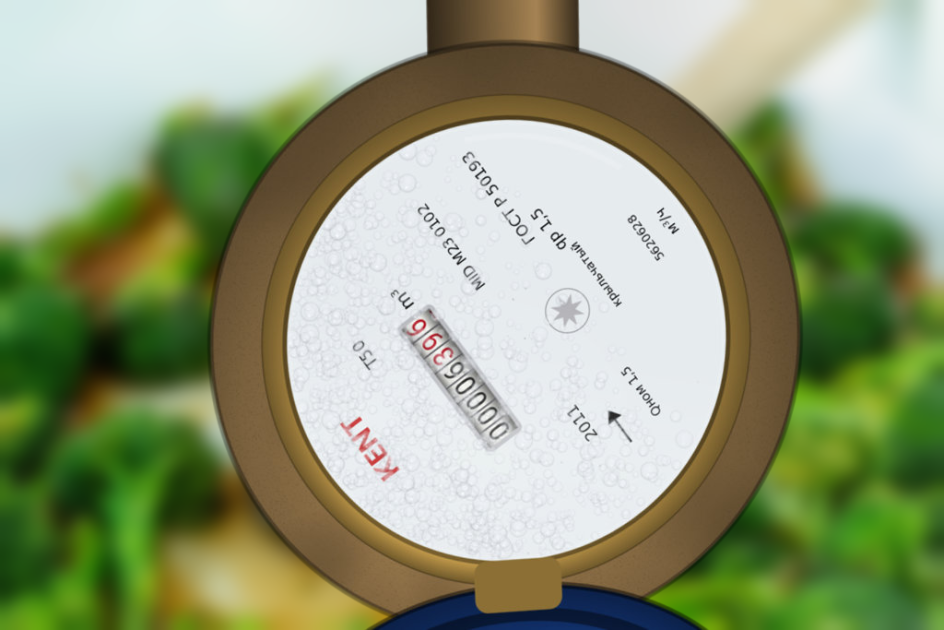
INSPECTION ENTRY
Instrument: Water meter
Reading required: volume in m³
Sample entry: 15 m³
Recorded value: 6.396 m³
